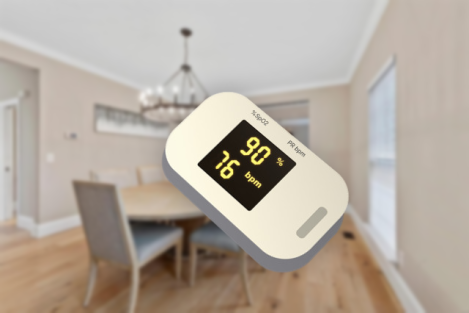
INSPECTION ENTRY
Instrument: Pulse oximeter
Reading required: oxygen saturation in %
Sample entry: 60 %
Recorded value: 90 %
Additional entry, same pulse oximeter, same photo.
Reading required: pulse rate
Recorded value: 76 bpm
